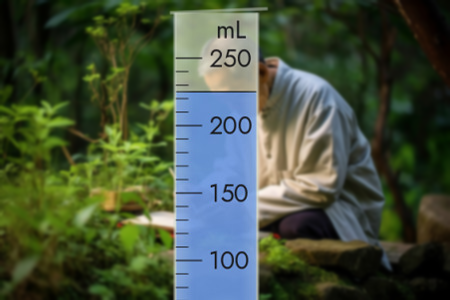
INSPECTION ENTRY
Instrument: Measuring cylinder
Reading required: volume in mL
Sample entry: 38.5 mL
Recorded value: 225 mL
